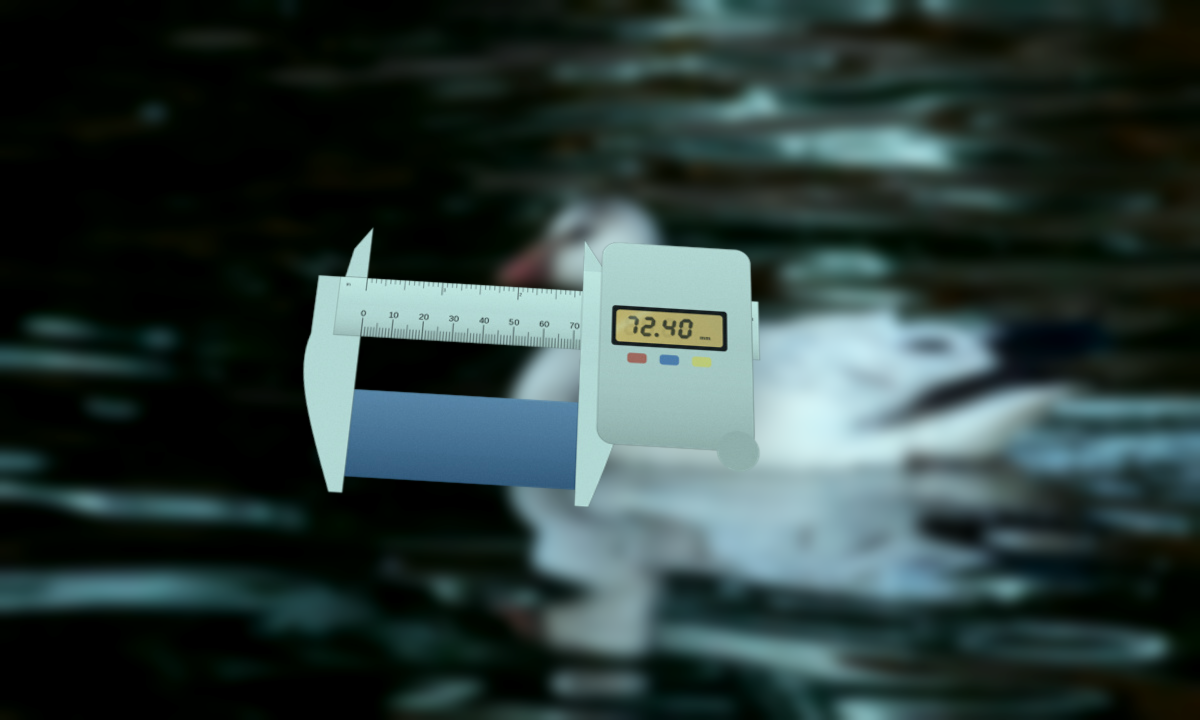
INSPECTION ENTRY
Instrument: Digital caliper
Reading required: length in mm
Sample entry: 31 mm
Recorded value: 72.40 mm
